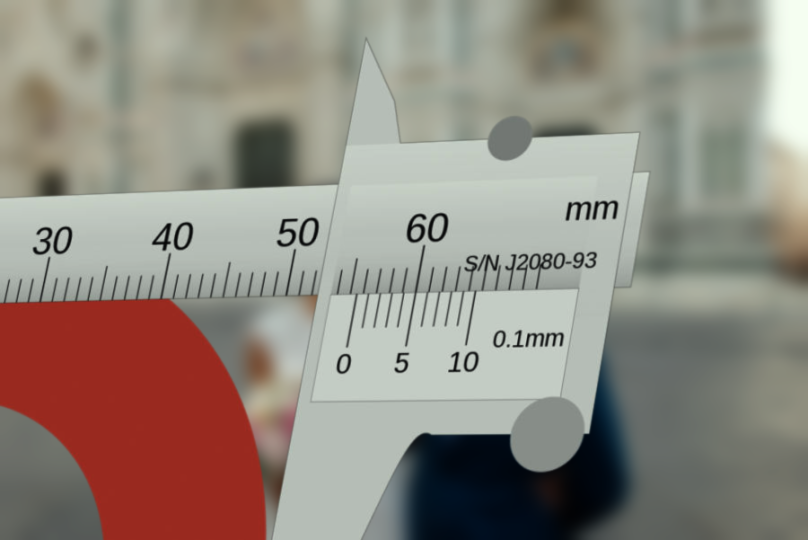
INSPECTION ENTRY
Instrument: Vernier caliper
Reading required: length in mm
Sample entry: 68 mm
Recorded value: 55.5 mm
